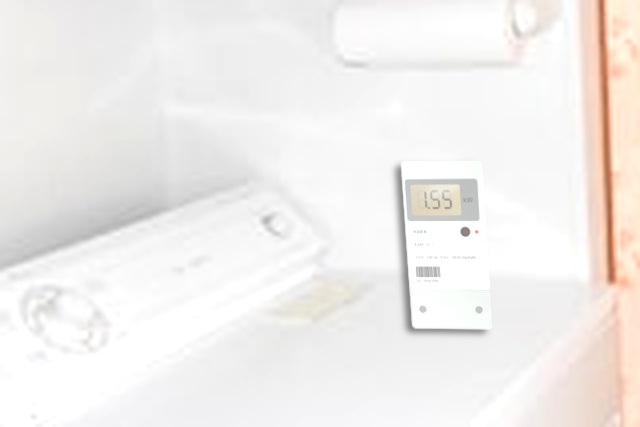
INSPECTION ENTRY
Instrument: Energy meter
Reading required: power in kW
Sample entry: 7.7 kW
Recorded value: 1.55 kW
